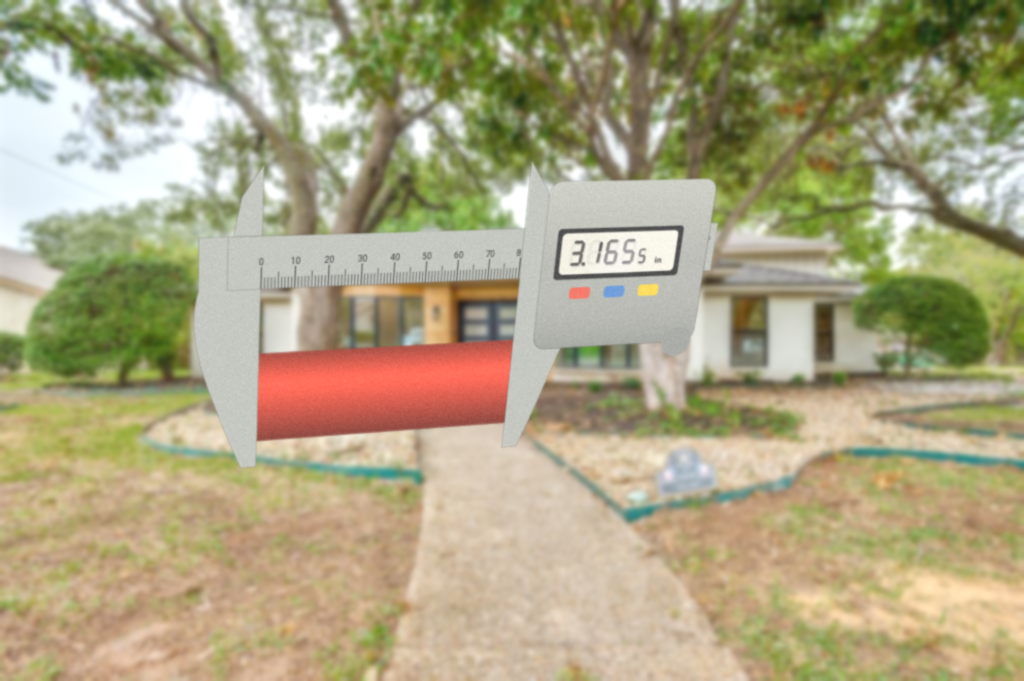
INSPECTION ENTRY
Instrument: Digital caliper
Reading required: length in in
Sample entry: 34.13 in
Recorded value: 3.1655 in
